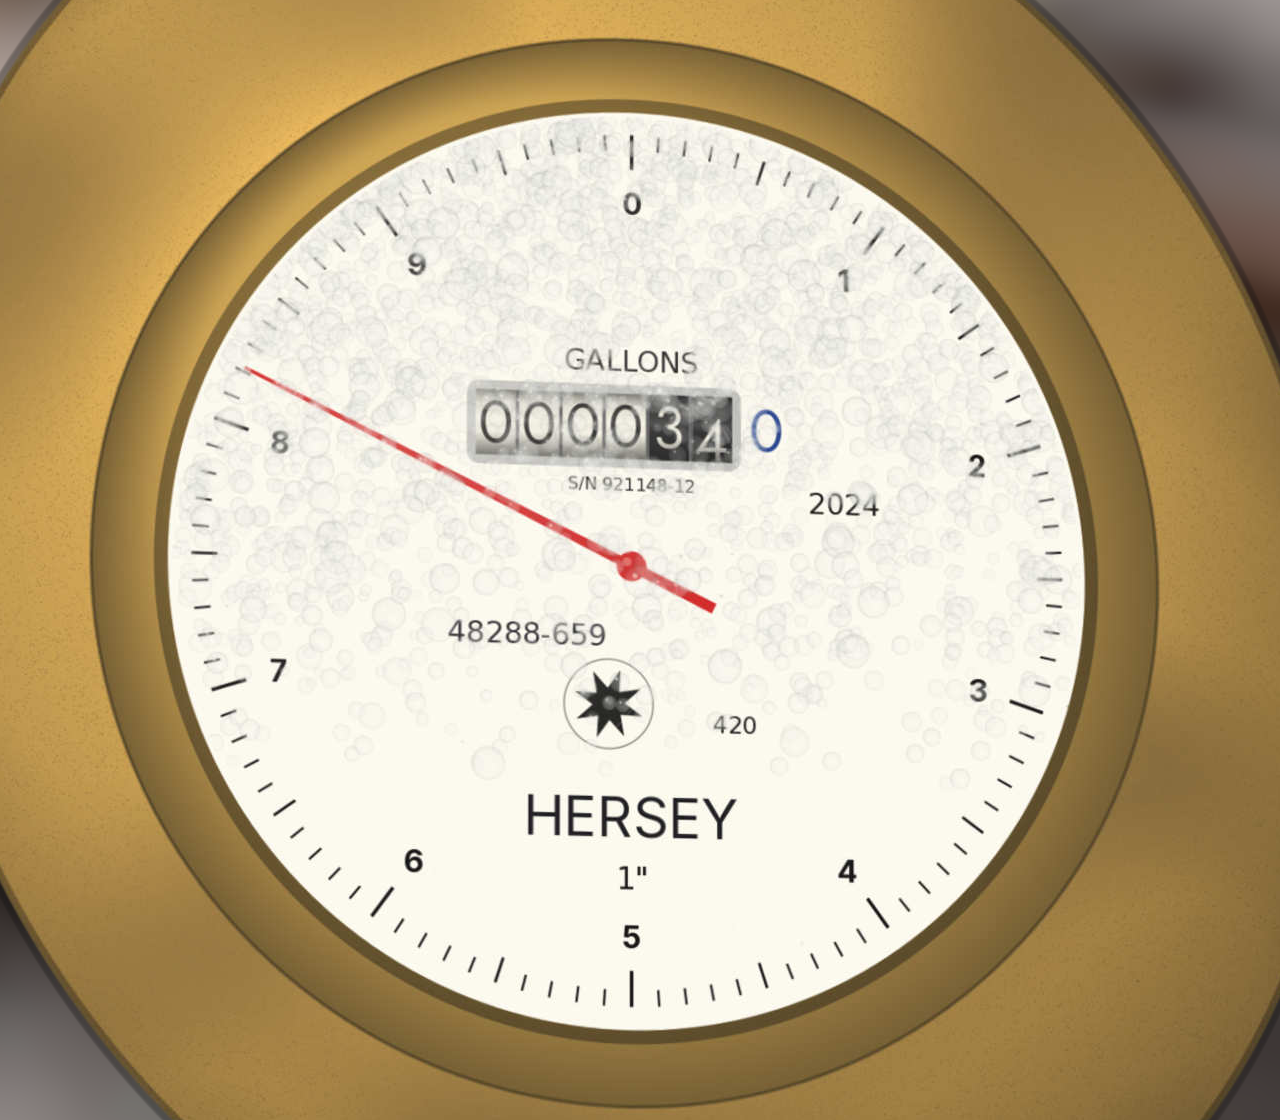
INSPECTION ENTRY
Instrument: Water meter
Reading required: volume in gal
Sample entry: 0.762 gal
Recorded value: 338.2 gal
